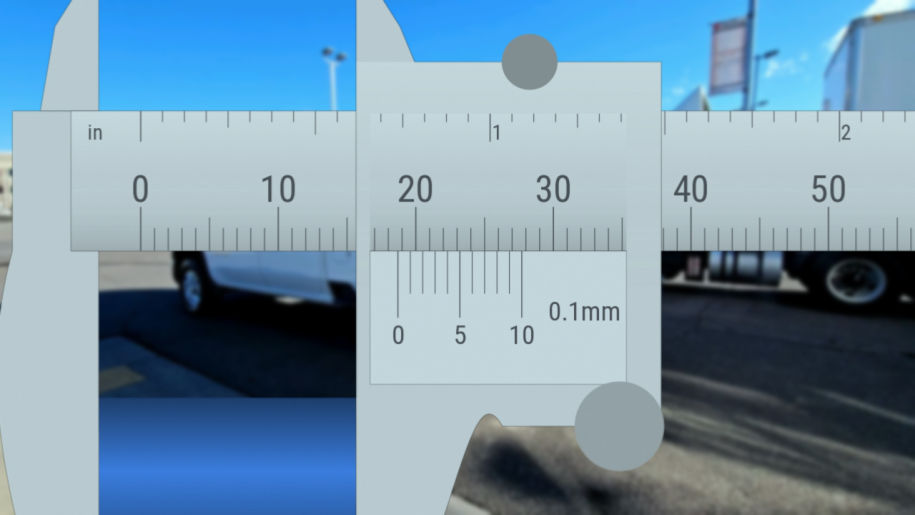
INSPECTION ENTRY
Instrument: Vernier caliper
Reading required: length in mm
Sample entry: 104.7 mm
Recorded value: 18.7 mm
